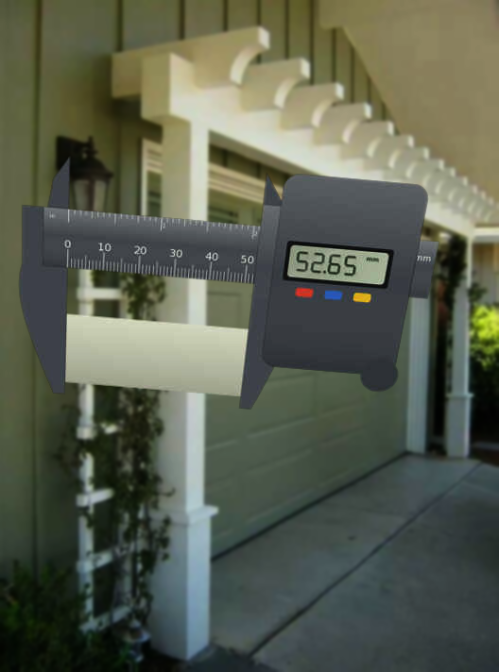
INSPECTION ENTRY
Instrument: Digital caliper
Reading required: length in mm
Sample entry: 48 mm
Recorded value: 52.65 mm
